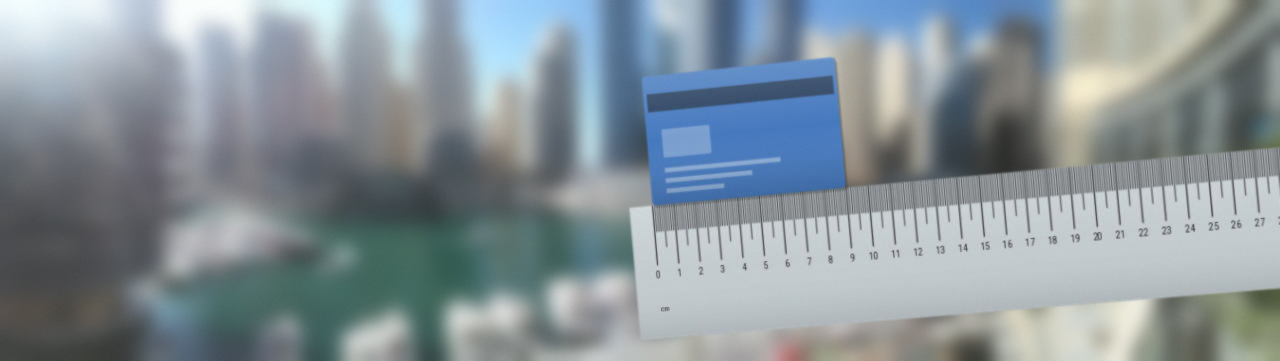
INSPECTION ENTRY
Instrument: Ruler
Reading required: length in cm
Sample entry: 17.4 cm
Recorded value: 9 cm
